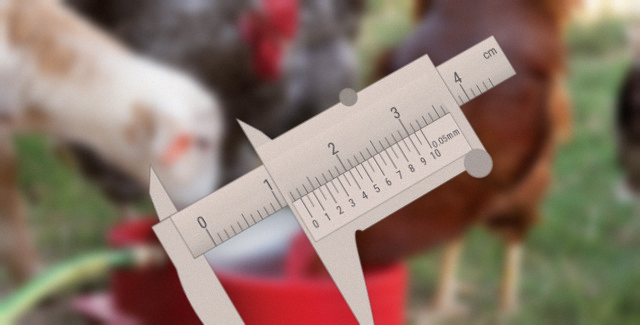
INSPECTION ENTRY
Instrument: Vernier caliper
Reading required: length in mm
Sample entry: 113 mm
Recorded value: 12.8 mm
